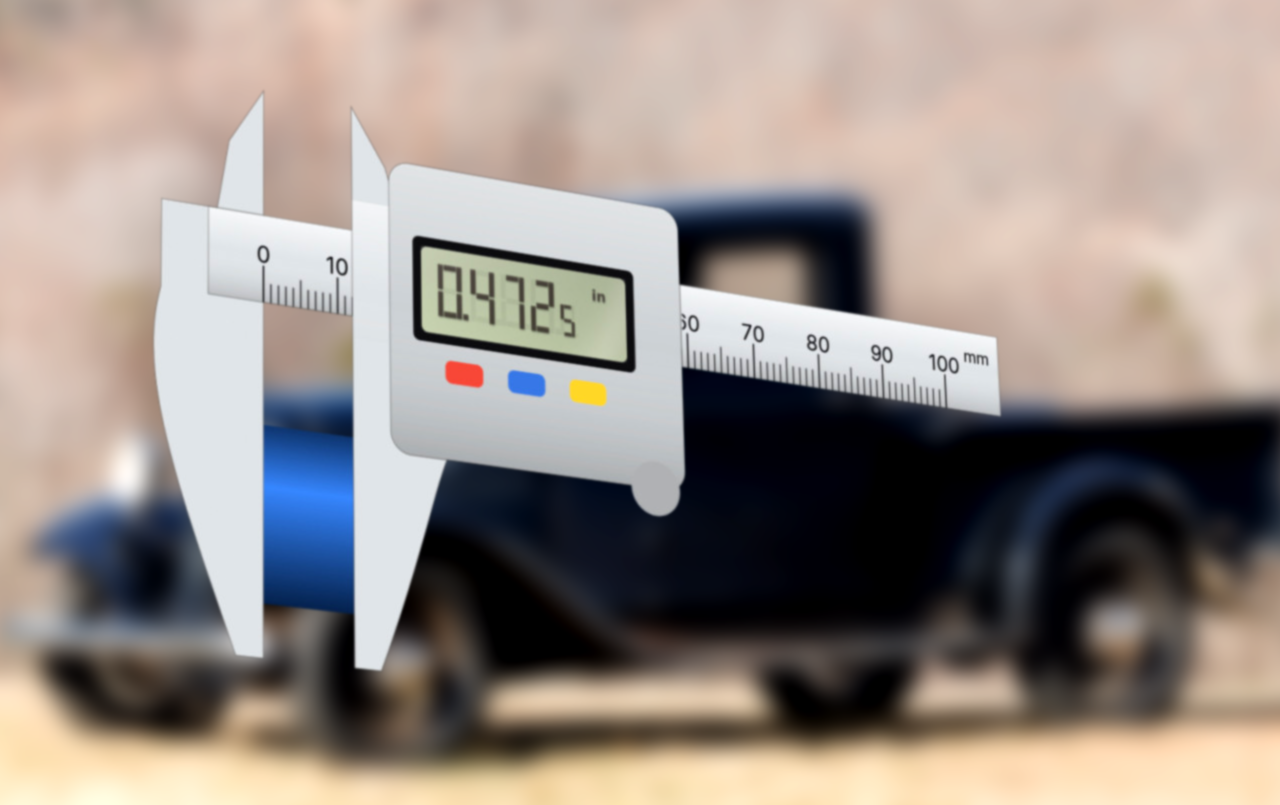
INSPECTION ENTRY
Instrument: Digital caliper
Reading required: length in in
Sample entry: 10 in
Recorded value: 0.4725 in
